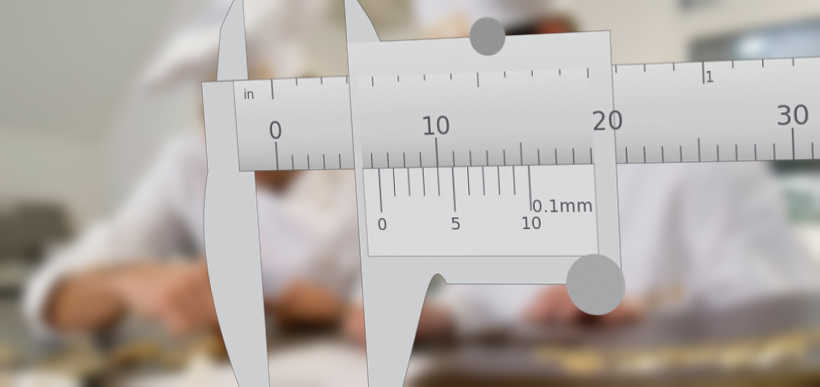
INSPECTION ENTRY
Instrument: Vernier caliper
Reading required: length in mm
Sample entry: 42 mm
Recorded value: 6.4 mm
